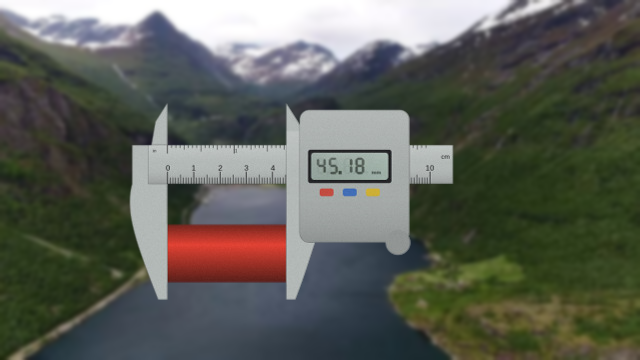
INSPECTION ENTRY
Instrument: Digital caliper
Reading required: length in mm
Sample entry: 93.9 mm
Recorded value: 45.18 mm
